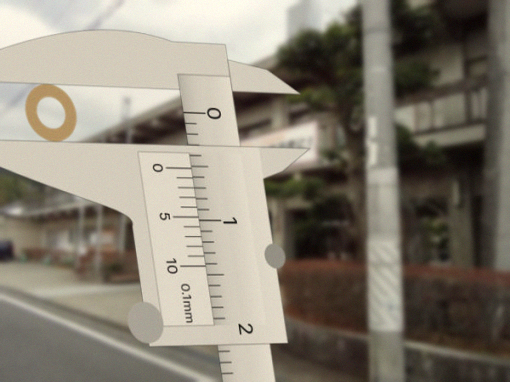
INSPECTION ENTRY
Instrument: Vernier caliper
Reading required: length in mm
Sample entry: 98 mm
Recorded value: 5.2 mm
